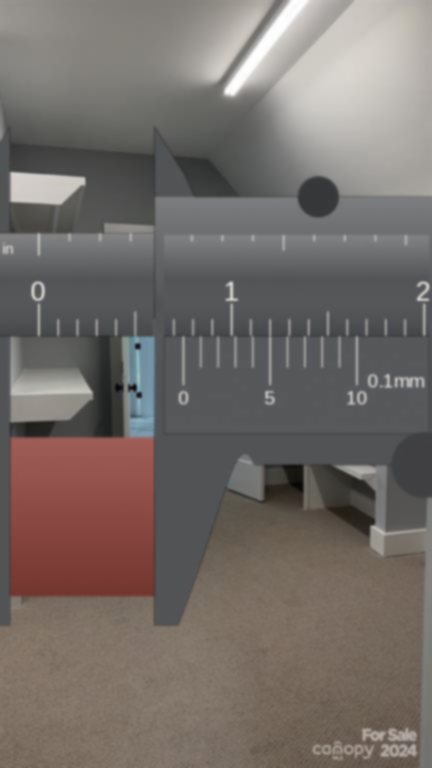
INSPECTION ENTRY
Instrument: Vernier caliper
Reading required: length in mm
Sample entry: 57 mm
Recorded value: 7.5 mm
